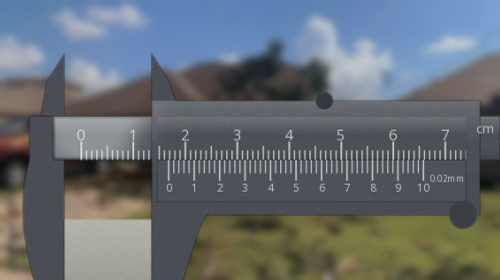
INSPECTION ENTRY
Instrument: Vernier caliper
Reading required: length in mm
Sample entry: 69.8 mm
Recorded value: 16.8 mm
